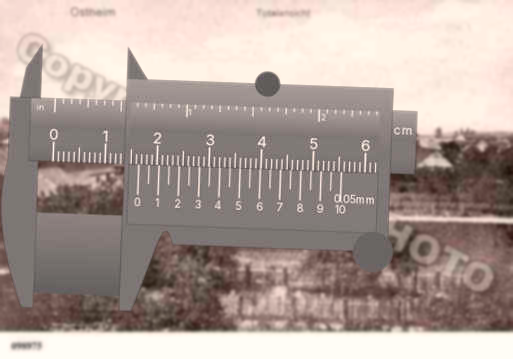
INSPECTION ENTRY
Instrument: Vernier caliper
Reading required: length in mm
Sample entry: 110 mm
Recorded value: 16.5 mm
